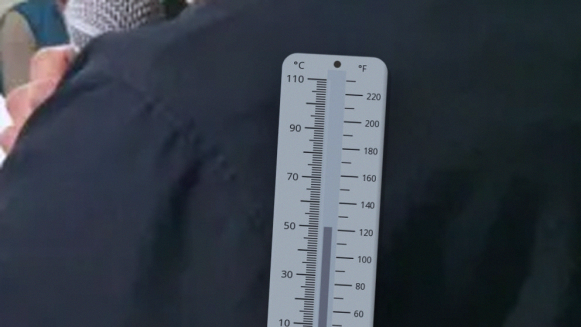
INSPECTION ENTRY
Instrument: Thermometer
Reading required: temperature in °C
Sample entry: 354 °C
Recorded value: 50 °C
